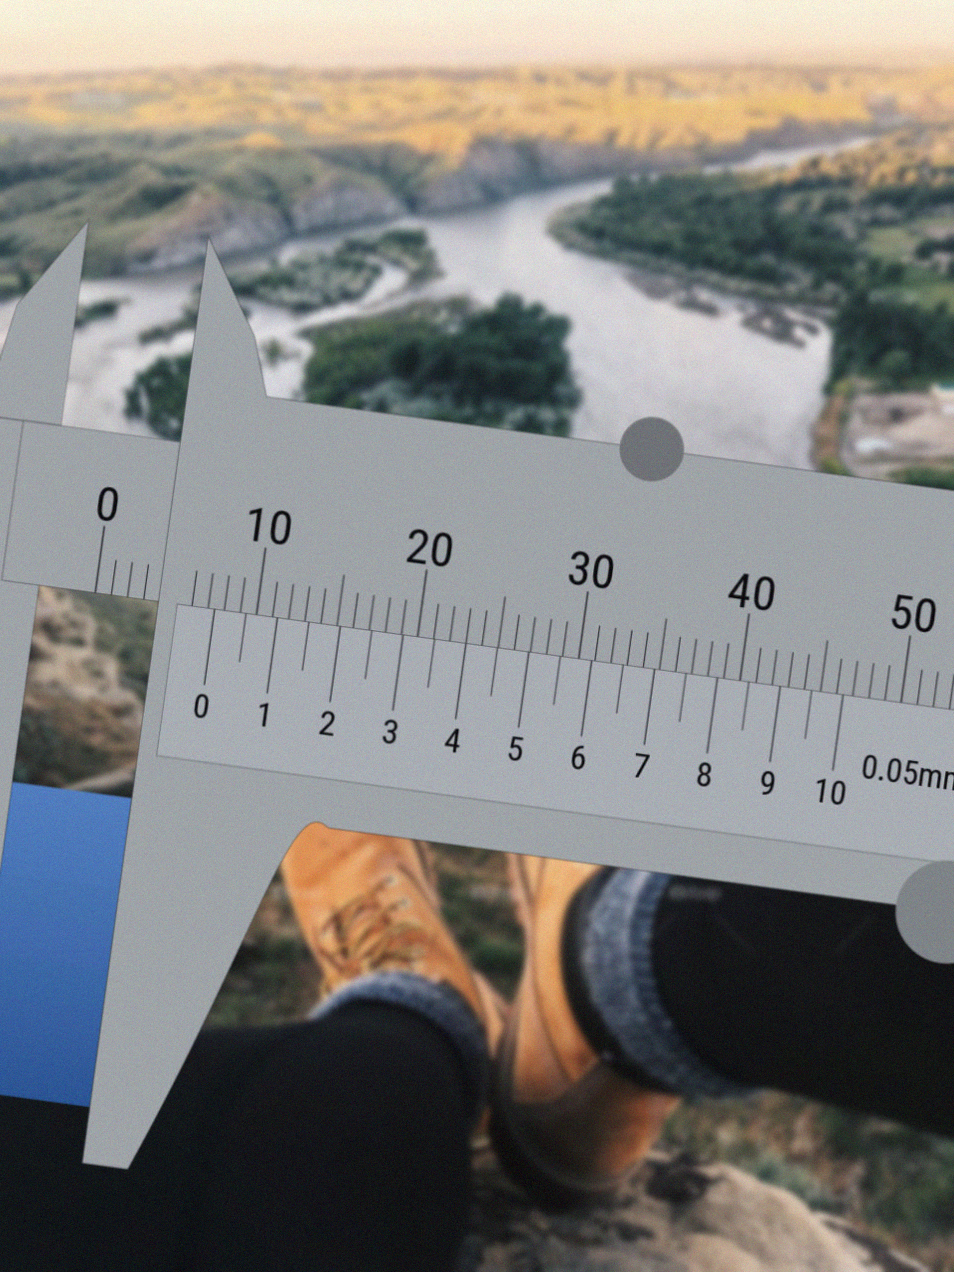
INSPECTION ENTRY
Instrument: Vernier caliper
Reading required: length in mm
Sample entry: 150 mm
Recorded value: 7.4 mm
